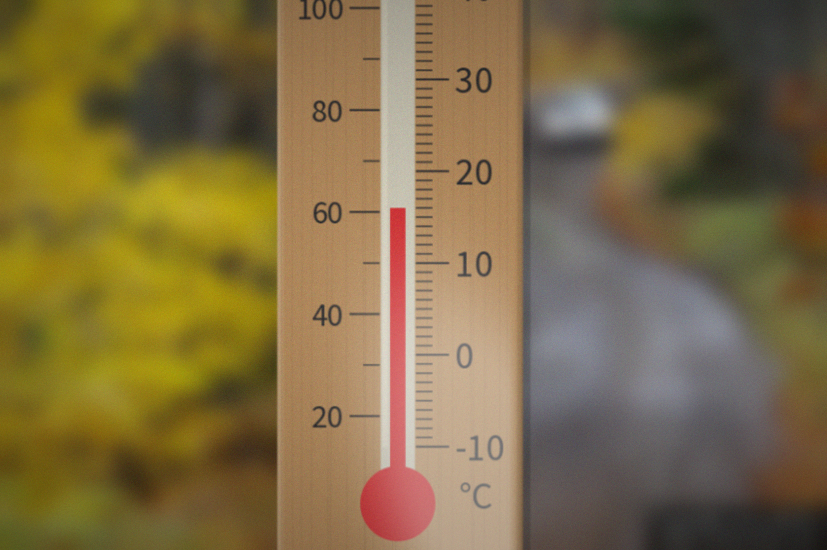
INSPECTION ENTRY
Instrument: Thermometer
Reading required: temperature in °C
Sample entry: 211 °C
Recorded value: 16 °C
